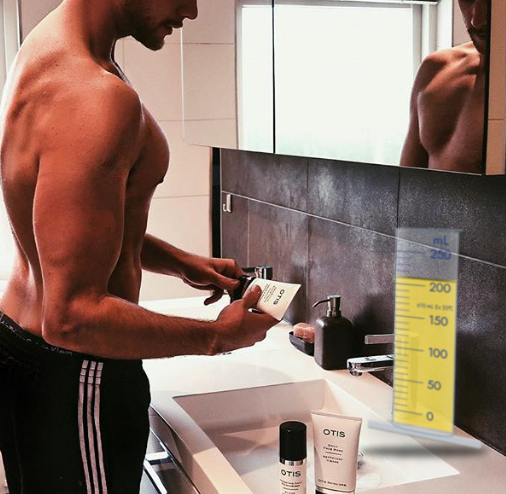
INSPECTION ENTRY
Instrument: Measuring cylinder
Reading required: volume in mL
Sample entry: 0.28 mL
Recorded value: 210 mL
